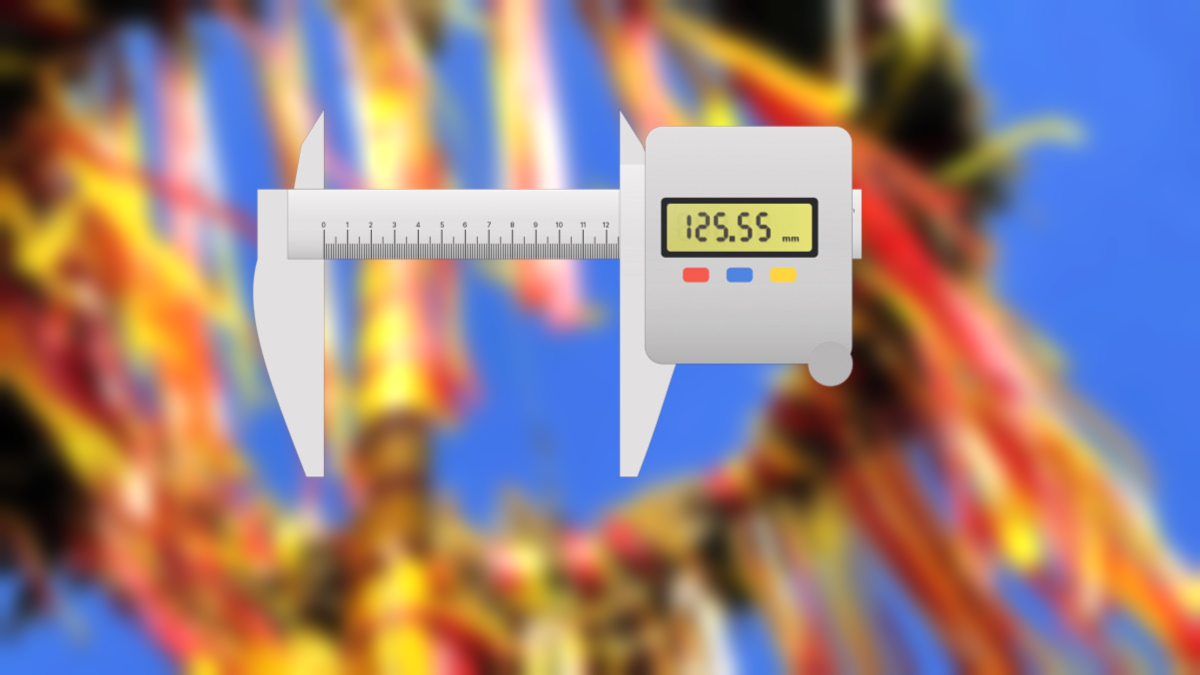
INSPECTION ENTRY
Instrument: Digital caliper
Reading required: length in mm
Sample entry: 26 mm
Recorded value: 125.55 mm
